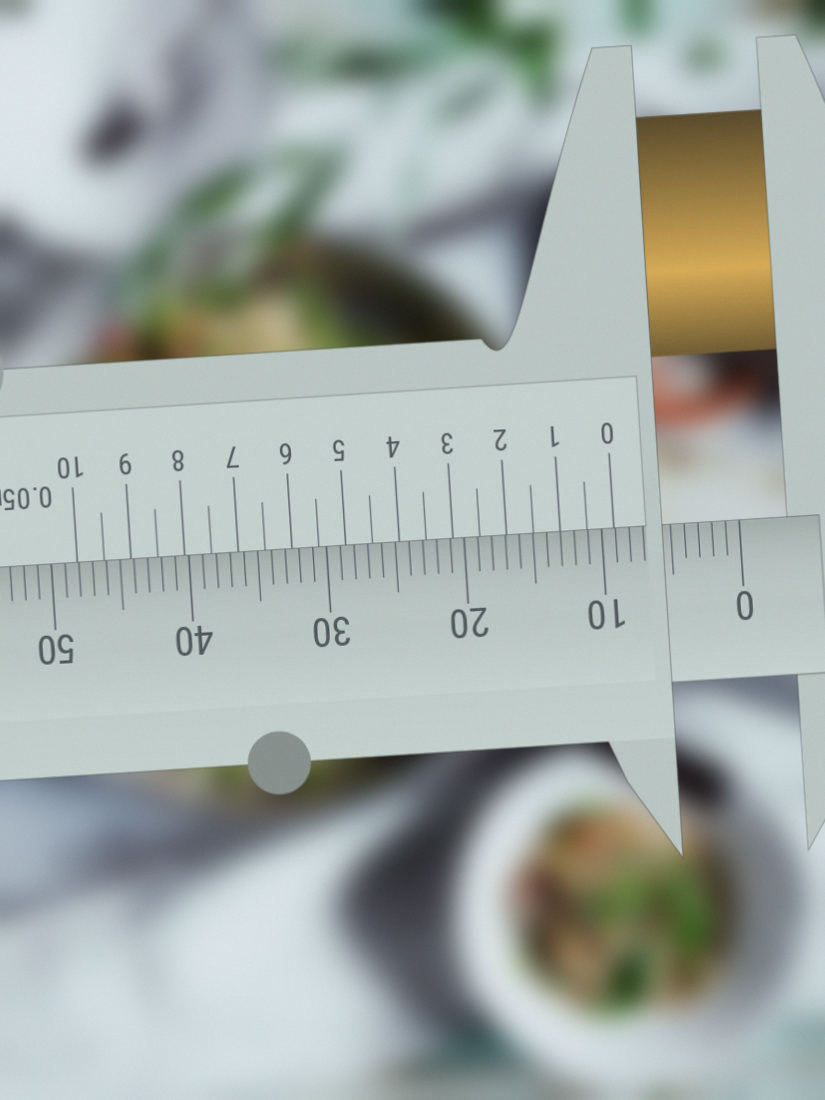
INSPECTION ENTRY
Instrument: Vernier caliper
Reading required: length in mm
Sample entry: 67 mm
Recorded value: 9.1 mm
